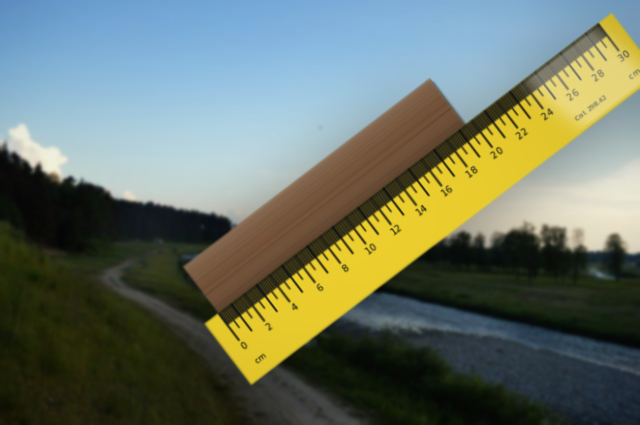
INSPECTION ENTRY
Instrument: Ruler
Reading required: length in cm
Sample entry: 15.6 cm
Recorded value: 19.5 cm
